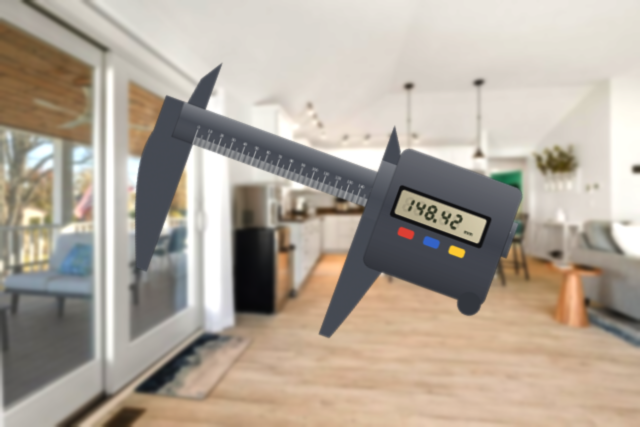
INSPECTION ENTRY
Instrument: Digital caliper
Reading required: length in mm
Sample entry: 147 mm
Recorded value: 148.42 mm
